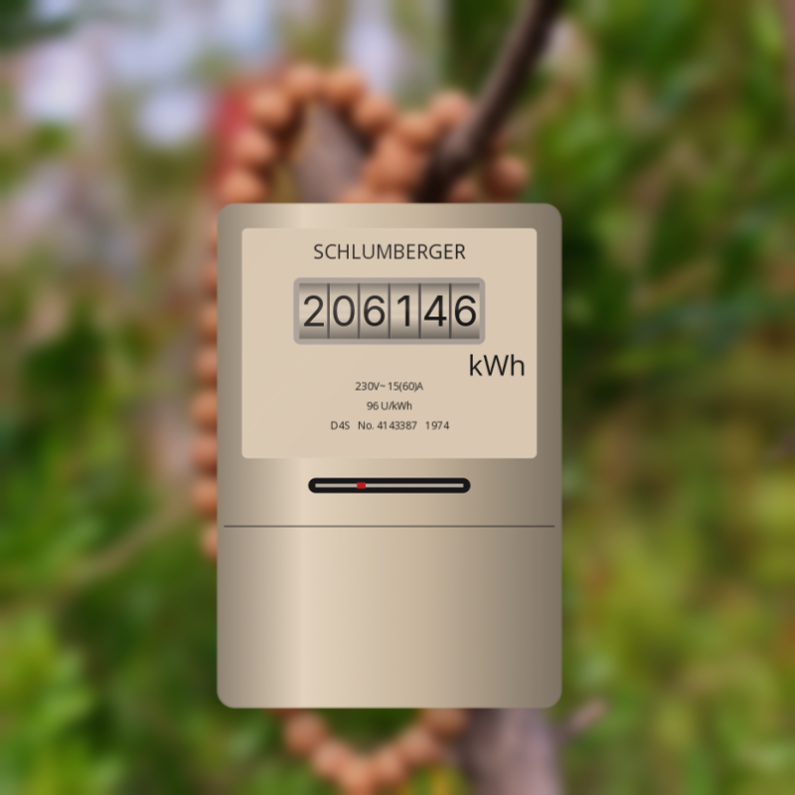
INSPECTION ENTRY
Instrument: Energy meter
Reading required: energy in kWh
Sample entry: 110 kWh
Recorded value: 206146 kWh
